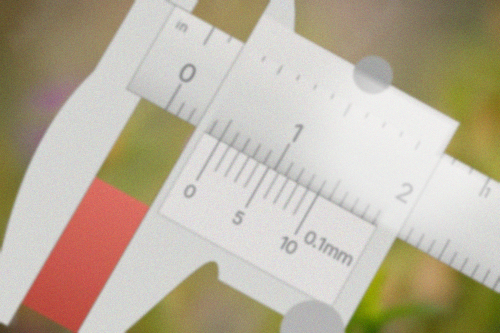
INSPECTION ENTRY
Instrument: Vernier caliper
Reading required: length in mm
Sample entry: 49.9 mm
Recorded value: 5.0 mm
